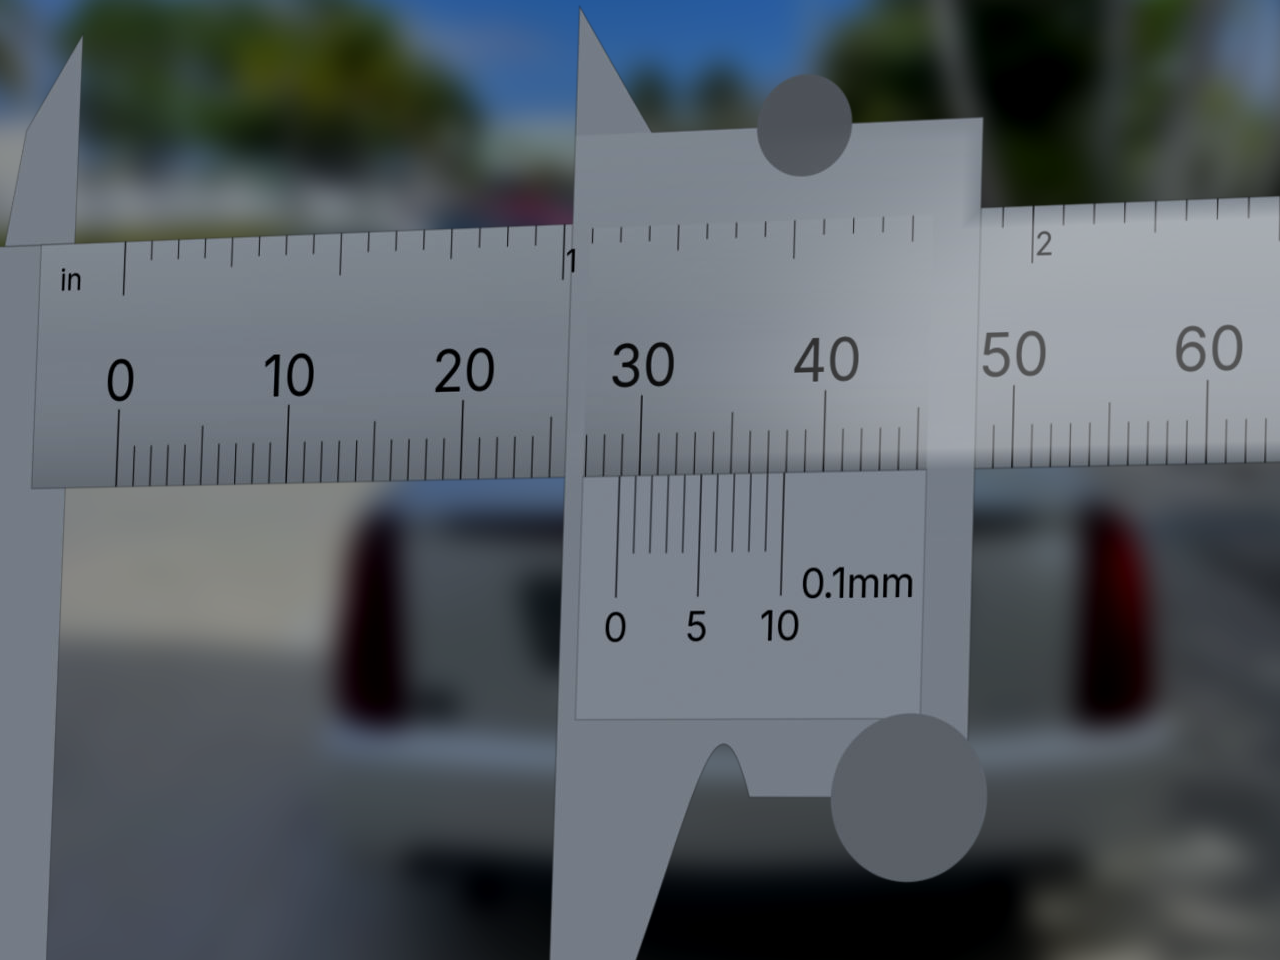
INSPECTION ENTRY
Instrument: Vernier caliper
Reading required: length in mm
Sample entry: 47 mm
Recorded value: 28.9 mm
